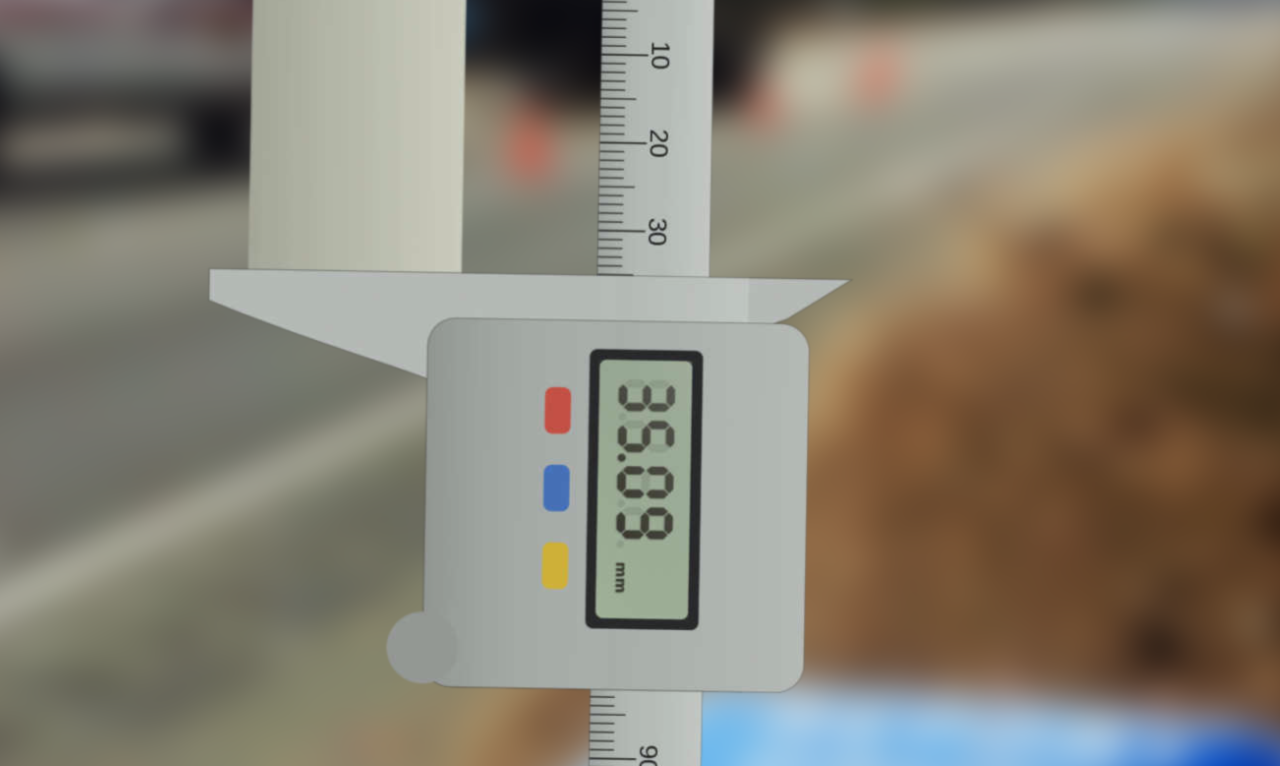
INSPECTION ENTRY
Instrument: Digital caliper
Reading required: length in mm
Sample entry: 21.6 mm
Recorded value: 35.09 mm
